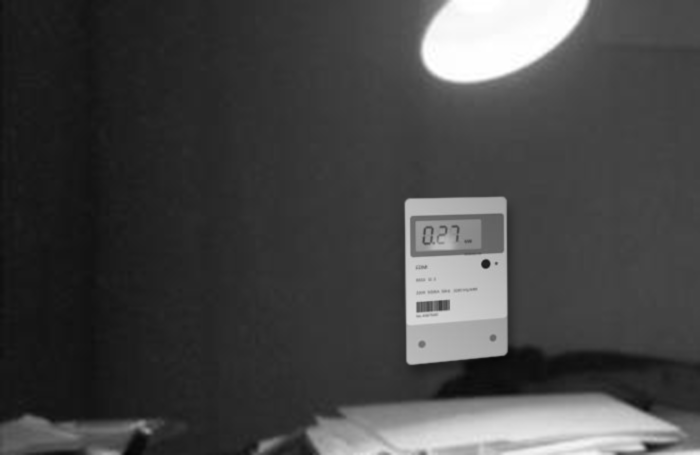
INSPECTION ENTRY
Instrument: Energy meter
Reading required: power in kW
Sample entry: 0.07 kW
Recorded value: 0.27 kW
